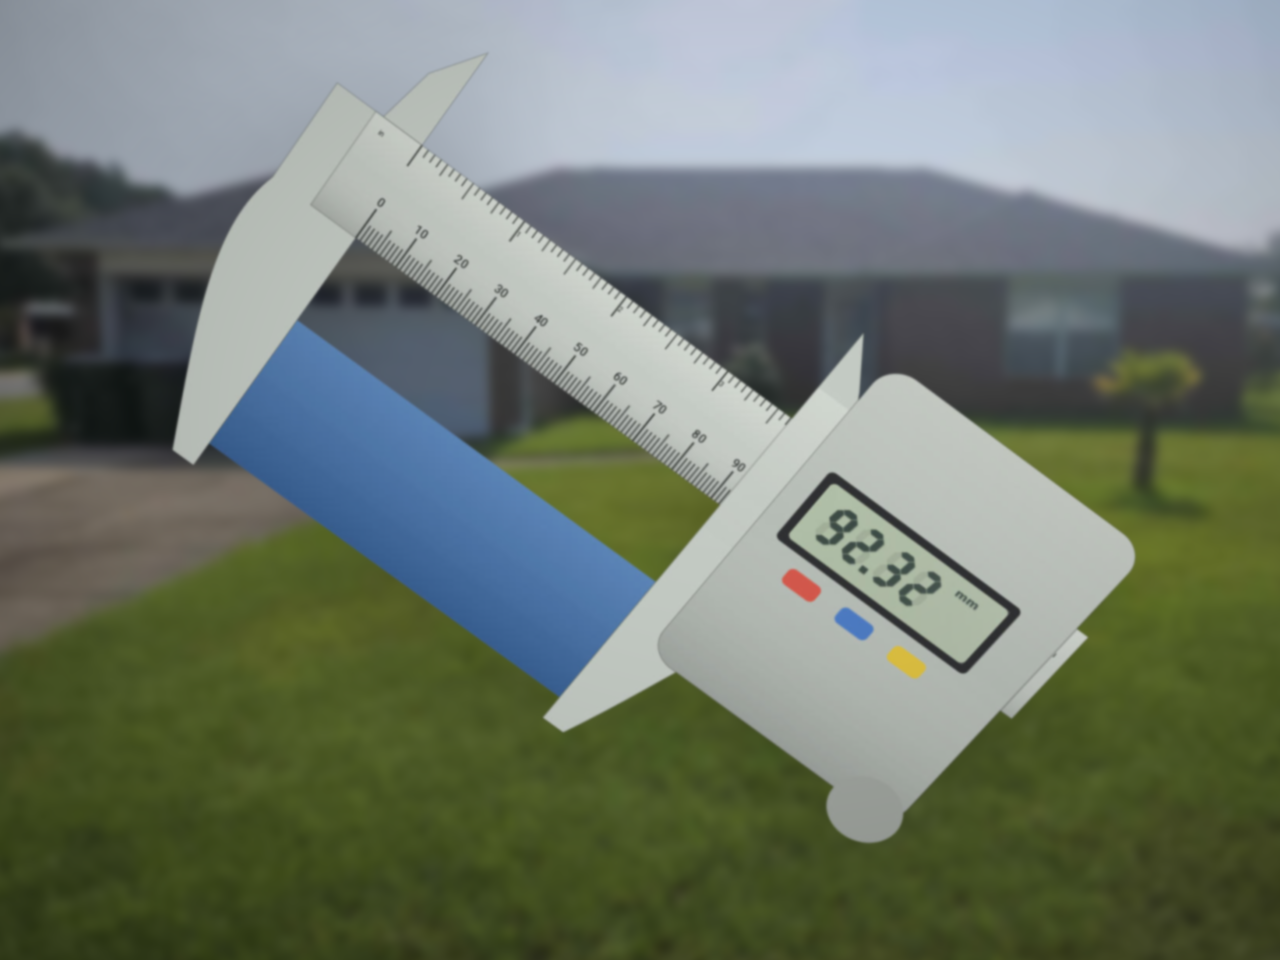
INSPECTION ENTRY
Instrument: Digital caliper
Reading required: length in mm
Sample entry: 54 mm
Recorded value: 92.32 mm
